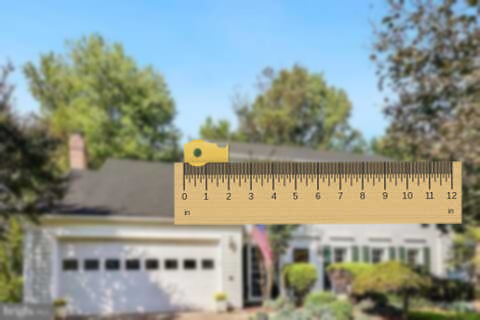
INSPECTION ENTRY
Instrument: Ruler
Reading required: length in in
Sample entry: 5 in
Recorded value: 2 in
